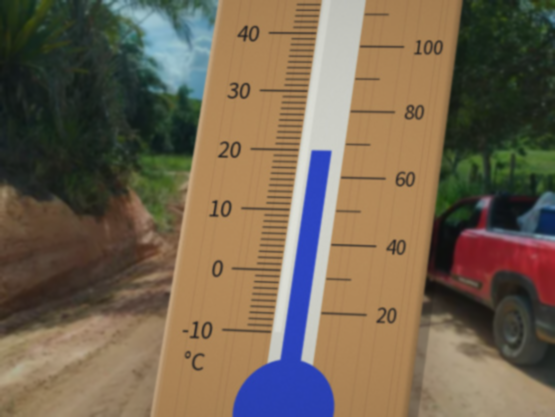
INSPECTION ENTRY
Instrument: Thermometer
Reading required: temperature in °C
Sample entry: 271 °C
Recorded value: 20 °C
